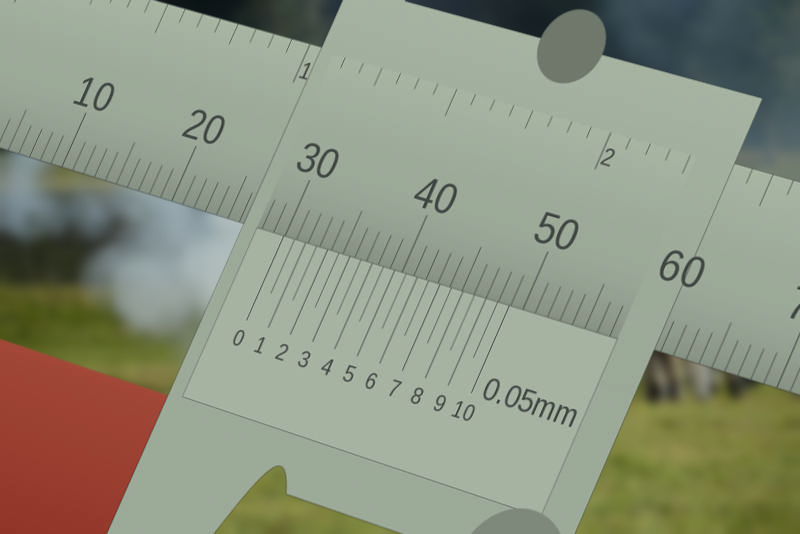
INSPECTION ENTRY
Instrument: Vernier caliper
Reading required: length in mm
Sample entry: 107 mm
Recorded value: 29.9 mm
